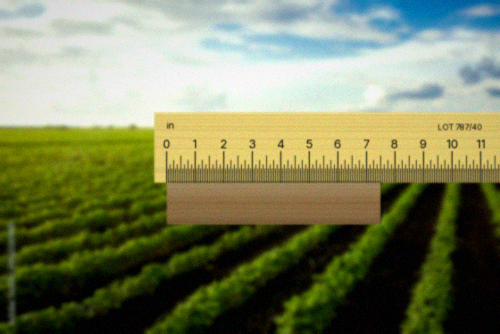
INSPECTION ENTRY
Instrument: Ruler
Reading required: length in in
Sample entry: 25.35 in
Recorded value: 7.5 in
